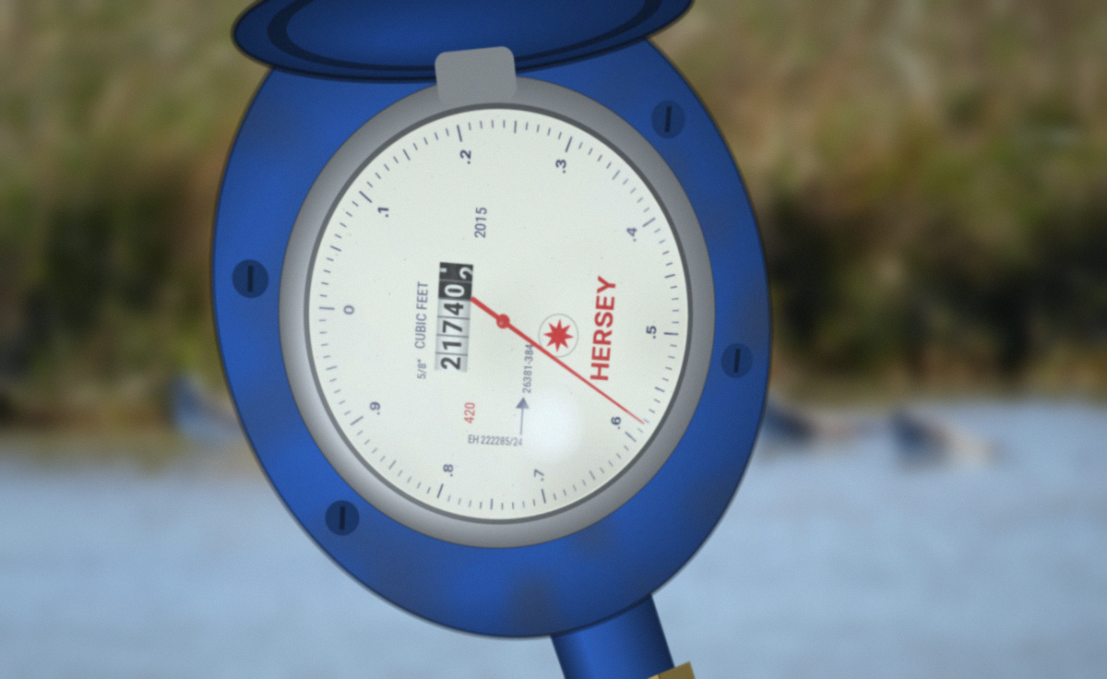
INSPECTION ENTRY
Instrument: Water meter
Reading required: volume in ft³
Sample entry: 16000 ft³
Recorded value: 217401.58 ft³
